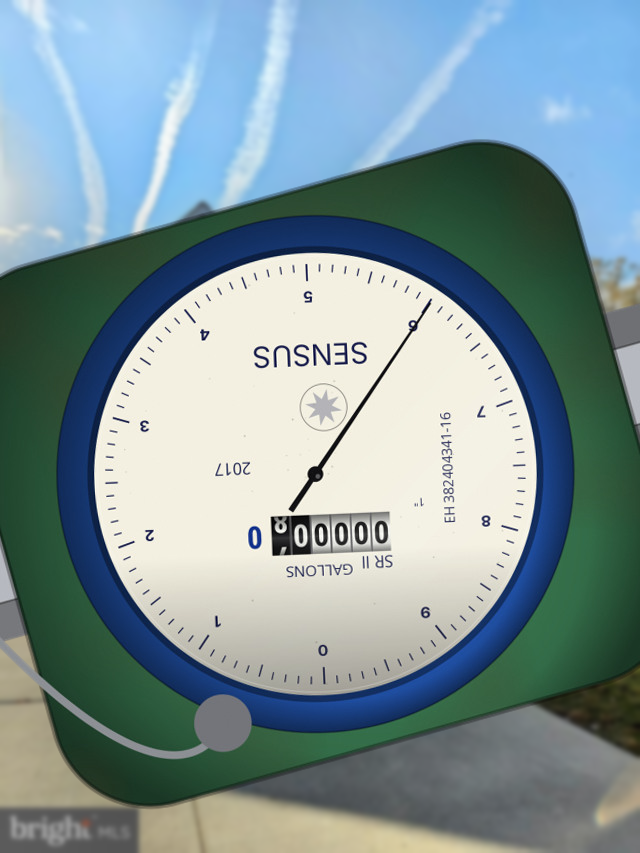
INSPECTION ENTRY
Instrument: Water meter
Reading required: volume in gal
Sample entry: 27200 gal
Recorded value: 76.0 gal
